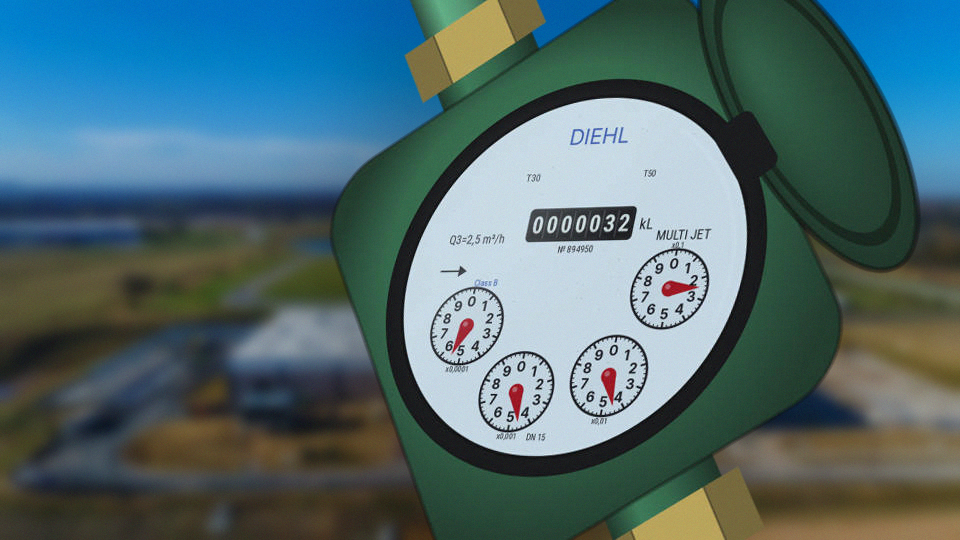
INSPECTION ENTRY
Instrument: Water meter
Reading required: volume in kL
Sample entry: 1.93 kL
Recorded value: 32.2445 kL
